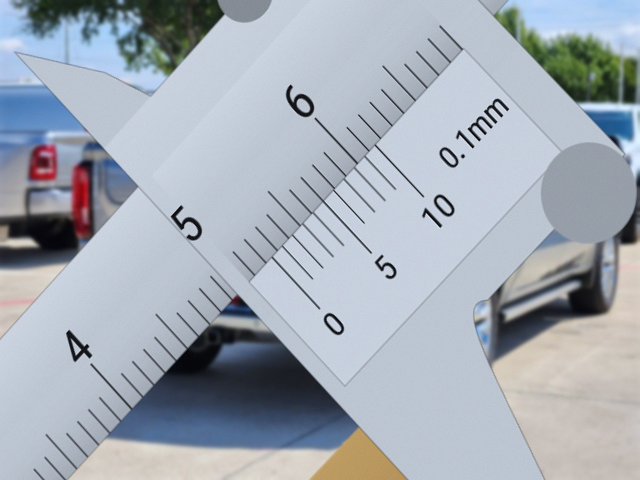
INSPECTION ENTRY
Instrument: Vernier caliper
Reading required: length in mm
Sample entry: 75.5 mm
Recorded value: 52.5 mm
